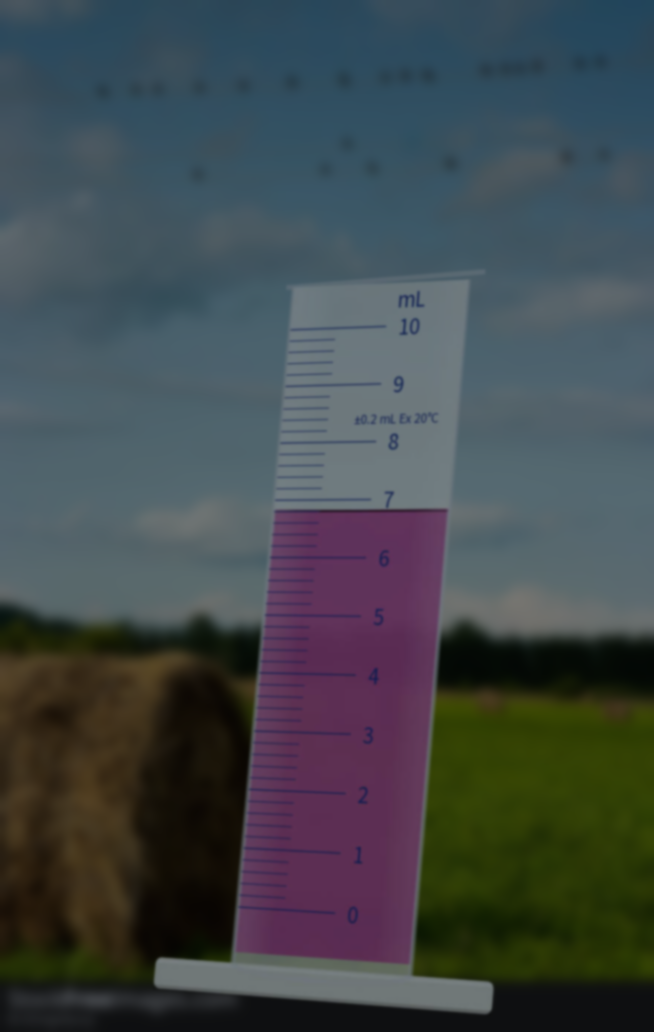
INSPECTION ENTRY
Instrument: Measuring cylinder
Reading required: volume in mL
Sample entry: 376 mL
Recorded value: 6.8 mL
